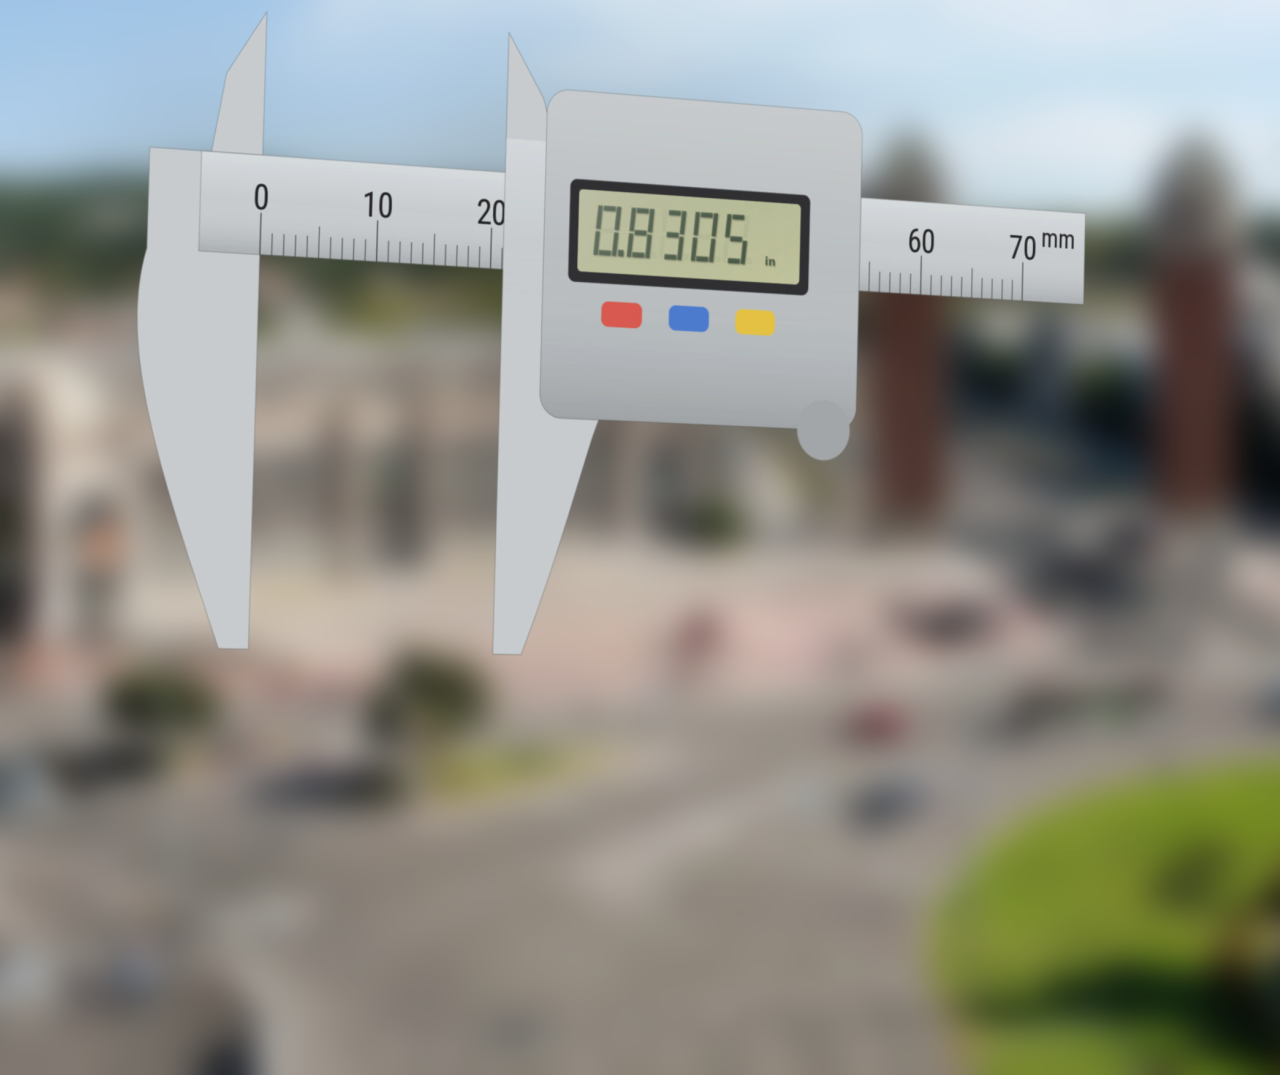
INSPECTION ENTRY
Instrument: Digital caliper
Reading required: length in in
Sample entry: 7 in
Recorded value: 0.8305 in
